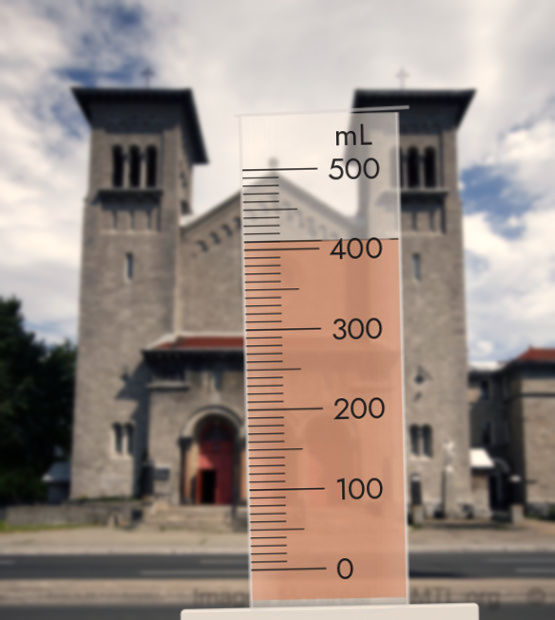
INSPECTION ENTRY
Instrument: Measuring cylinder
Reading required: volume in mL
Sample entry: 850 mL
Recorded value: 410 mL
